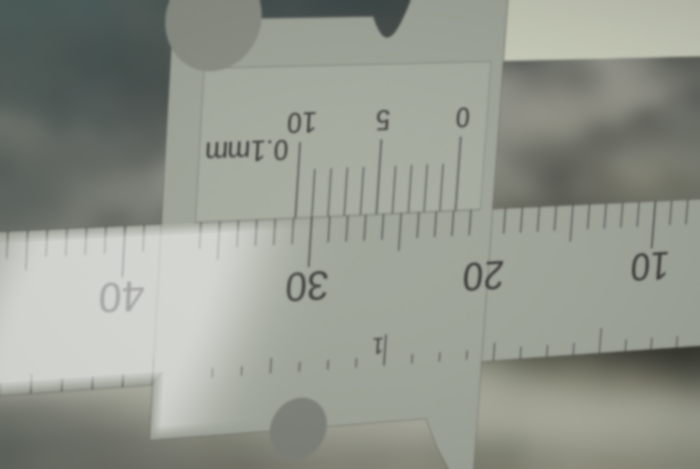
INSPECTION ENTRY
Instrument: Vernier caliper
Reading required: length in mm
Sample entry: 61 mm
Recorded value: 21.9 mm
